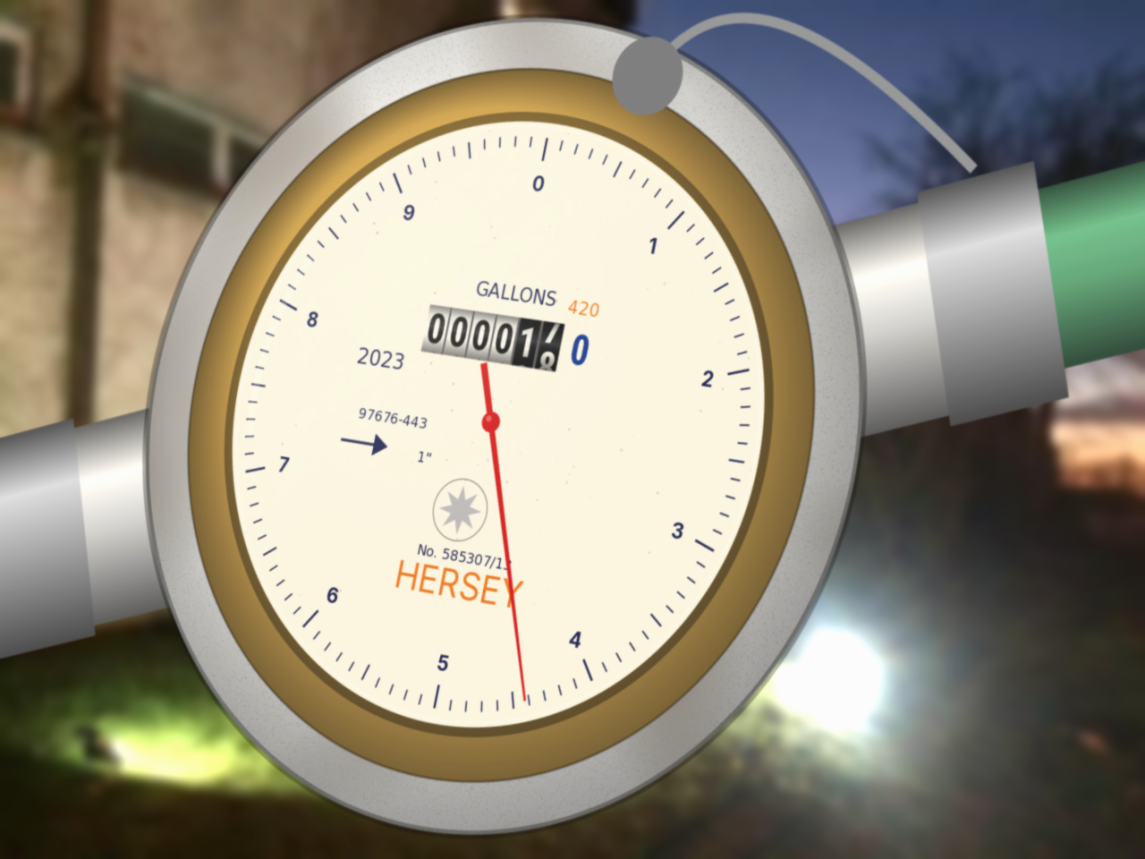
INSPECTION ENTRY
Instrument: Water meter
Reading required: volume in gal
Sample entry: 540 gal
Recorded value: 174.4 gal
